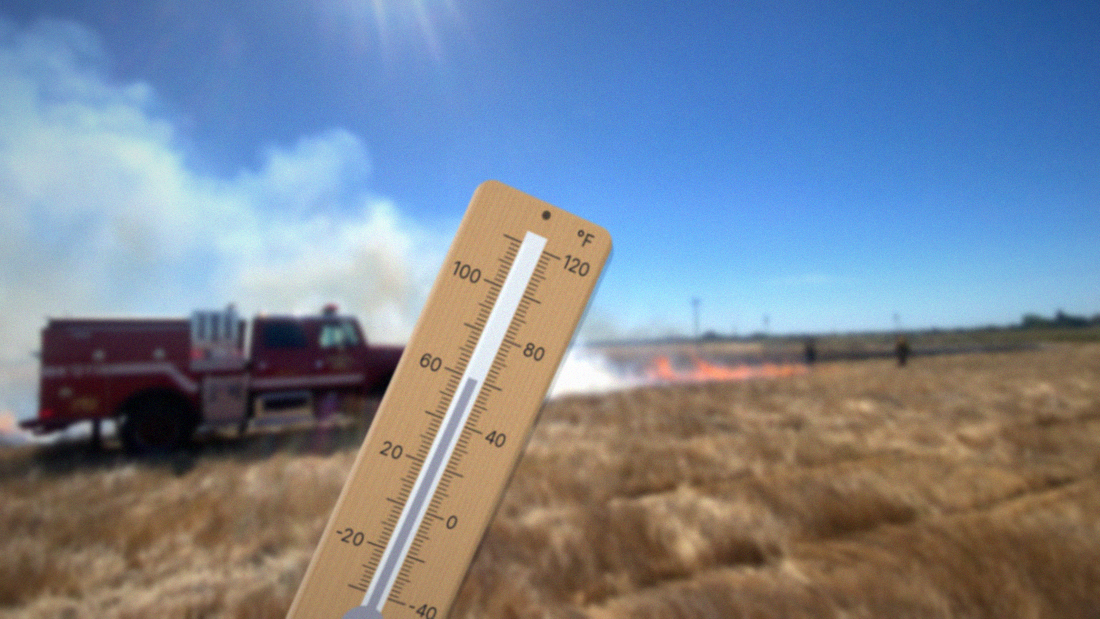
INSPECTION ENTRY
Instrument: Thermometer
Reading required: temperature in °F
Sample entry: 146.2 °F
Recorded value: 60 °F
